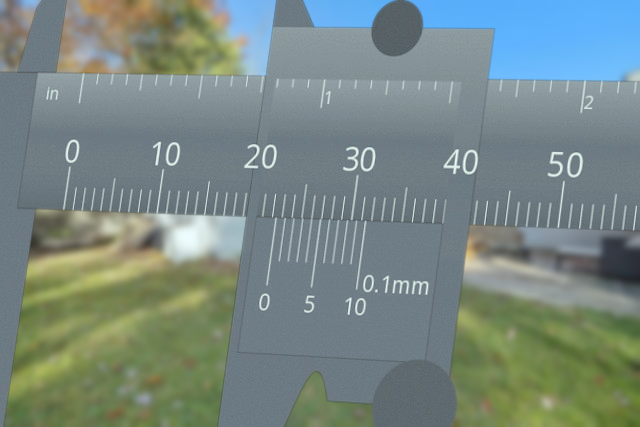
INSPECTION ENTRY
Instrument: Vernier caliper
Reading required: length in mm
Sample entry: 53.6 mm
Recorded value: 22.4 mm
